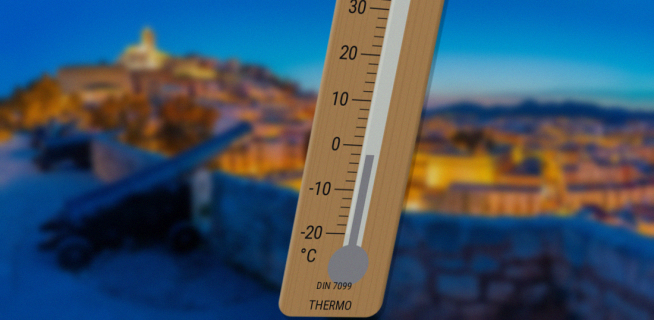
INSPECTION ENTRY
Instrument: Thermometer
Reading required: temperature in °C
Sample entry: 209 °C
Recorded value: -2 °C
